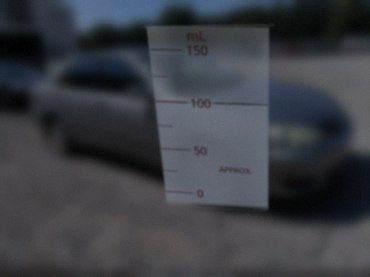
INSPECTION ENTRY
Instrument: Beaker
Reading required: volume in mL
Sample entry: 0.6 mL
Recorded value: 100 mL
